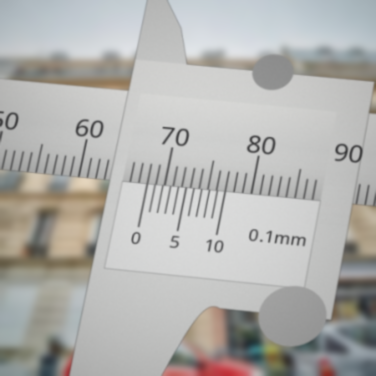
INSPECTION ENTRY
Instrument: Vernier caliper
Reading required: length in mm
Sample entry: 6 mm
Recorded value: 68.0 mm
